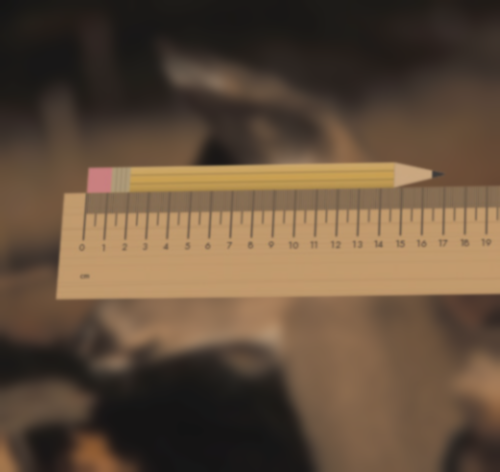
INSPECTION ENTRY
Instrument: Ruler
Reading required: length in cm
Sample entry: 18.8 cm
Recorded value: 17 cm
